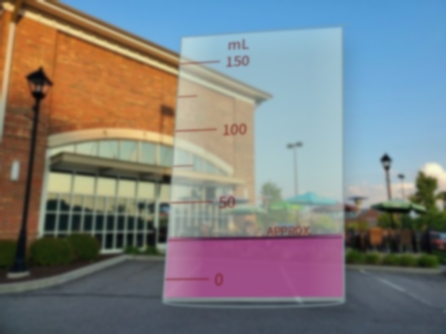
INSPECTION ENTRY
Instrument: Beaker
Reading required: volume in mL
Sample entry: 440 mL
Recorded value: 25 mL
